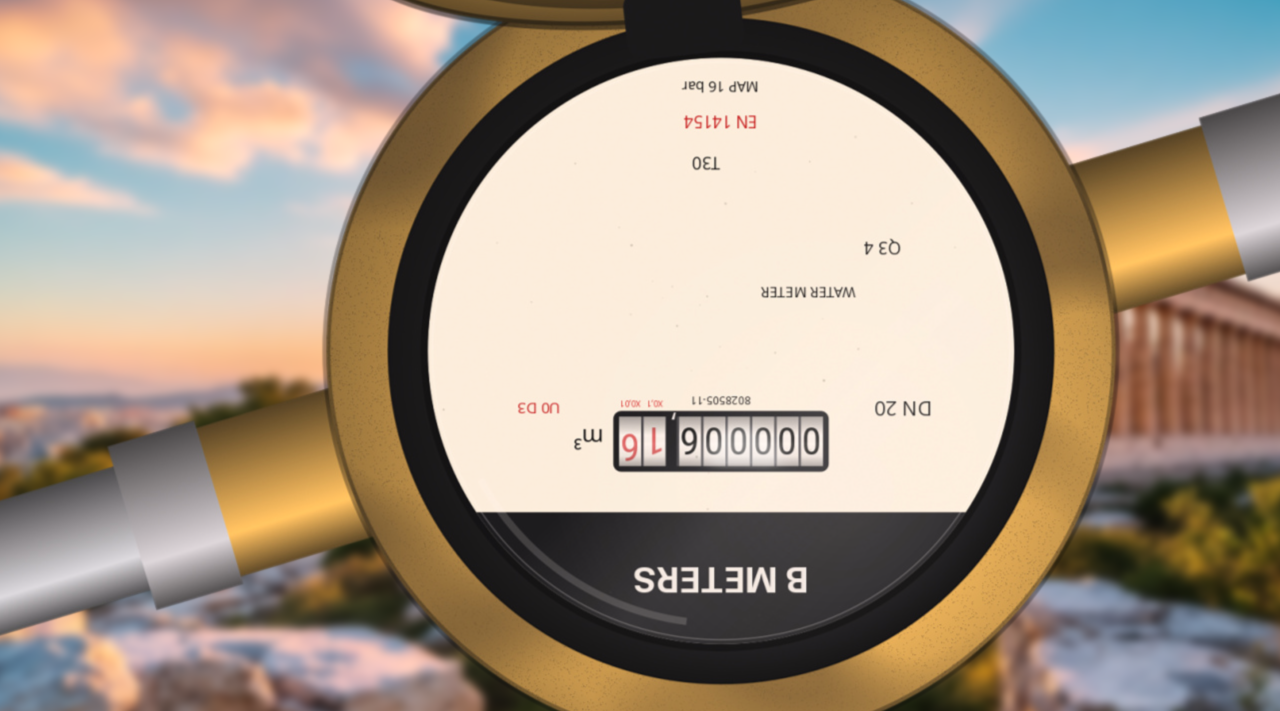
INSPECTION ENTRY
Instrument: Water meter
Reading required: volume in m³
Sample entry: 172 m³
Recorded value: 6.16 m³
